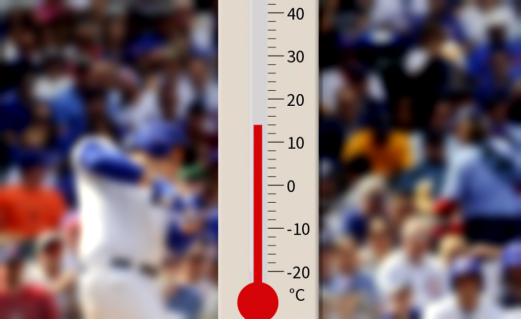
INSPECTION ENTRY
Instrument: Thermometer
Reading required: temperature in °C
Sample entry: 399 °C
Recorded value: 14 °C
